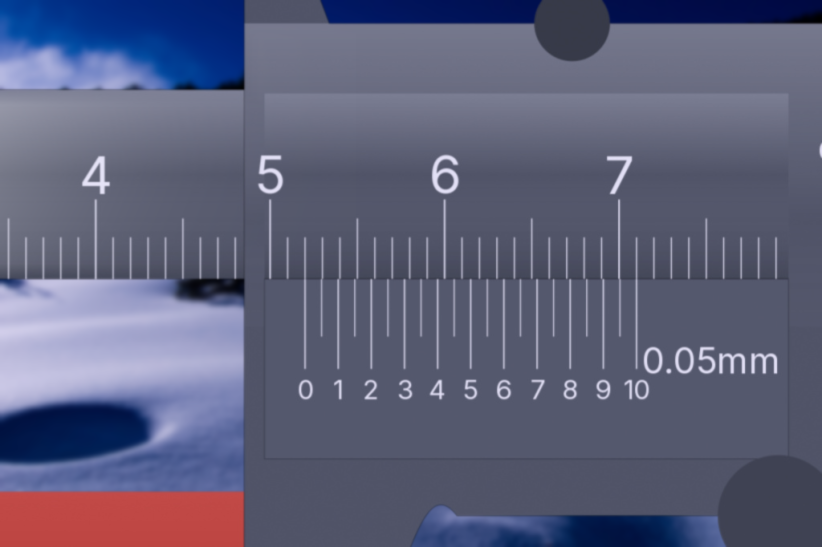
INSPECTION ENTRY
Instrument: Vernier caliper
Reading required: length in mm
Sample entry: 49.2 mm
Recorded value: 52.0 mm
